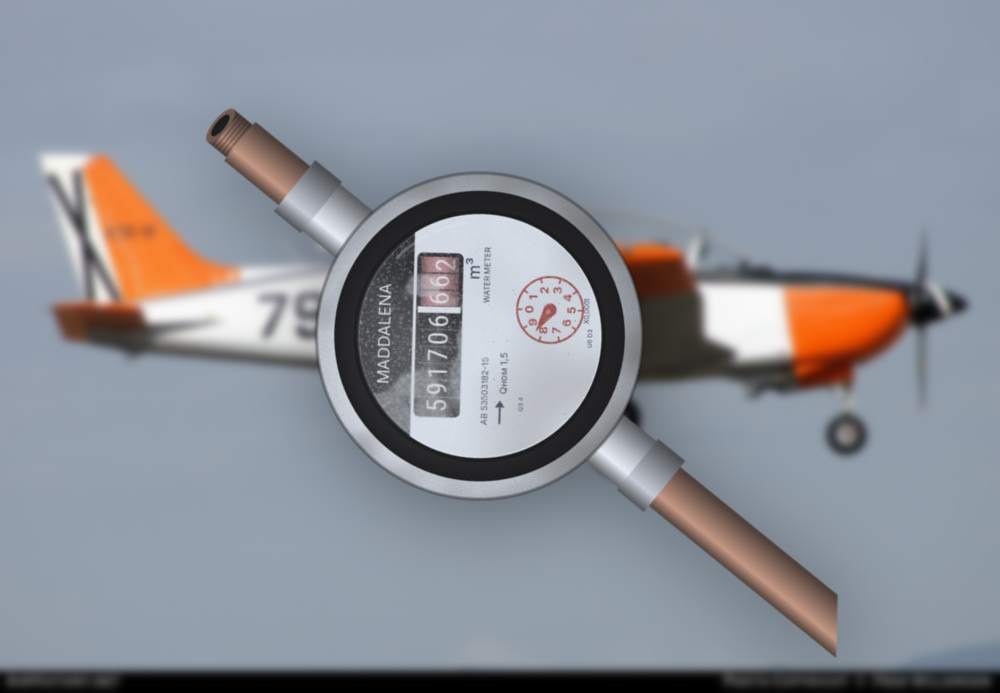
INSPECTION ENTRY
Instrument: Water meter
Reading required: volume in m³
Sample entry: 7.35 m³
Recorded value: 591706.6618 m³
